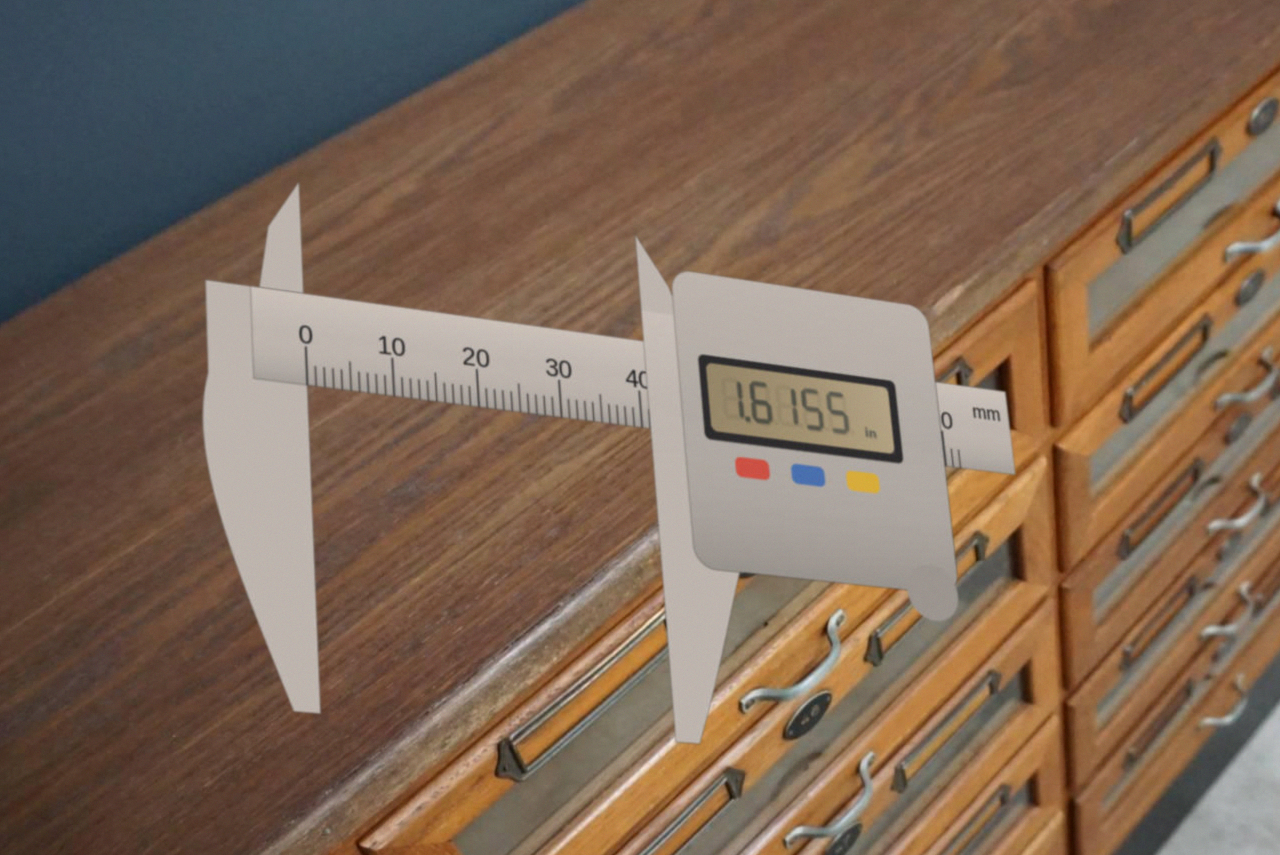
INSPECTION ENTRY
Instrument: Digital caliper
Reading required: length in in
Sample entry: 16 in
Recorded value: 1.6155 in
